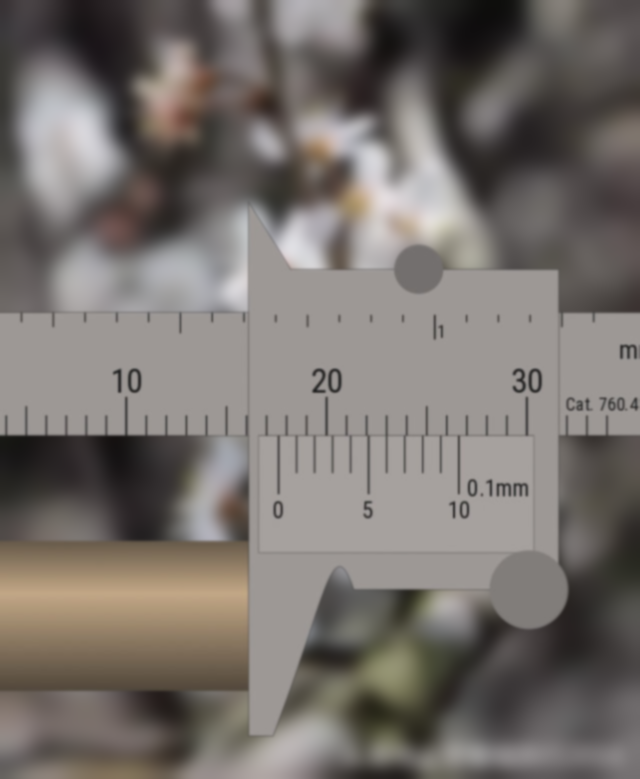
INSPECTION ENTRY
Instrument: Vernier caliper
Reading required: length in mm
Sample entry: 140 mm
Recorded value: 17.6 mm
